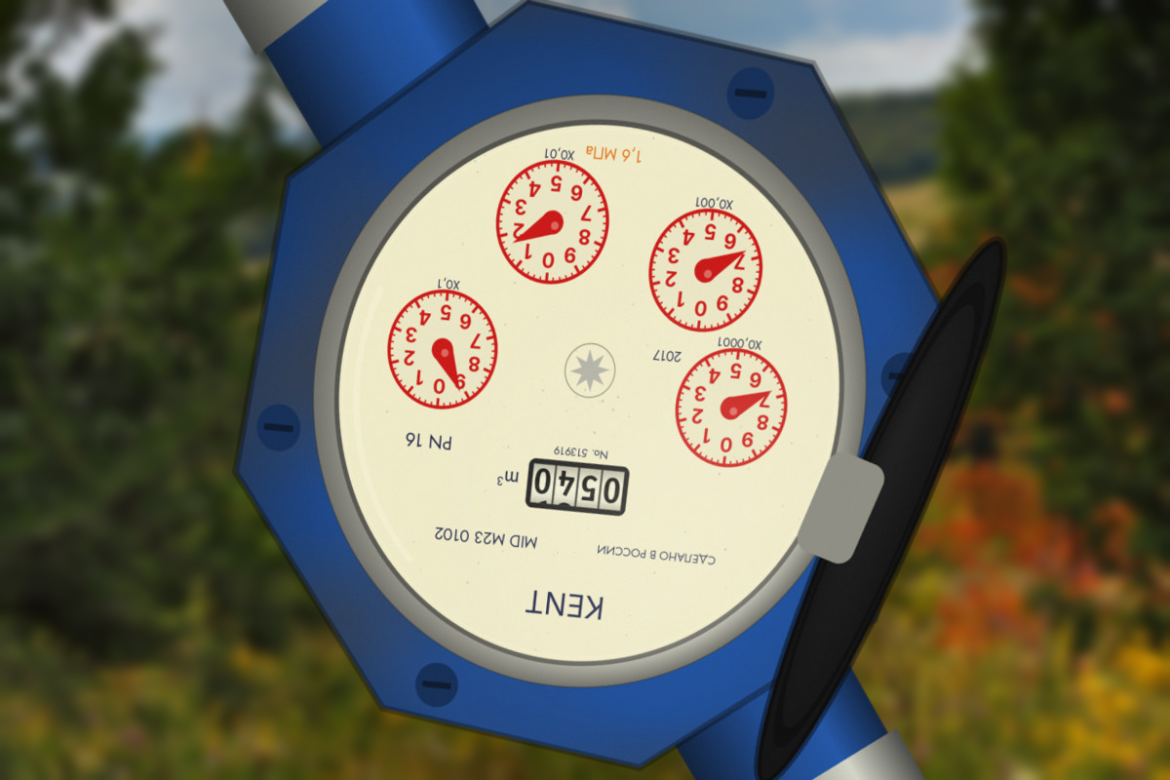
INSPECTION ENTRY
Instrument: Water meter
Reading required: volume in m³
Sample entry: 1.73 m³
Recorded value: 539.9166 m³
